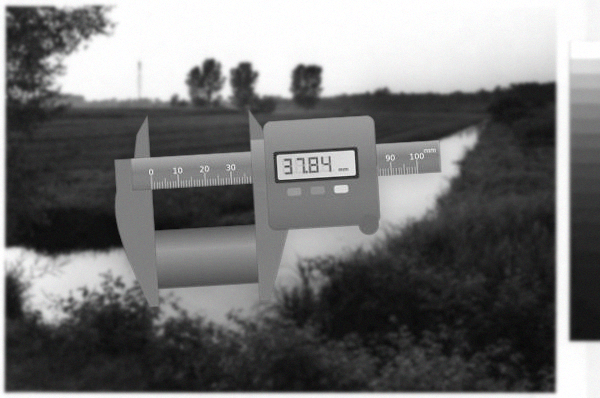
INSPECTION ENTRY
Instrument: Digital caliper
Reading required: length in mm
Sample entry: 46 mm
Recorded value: 37.84 mm
